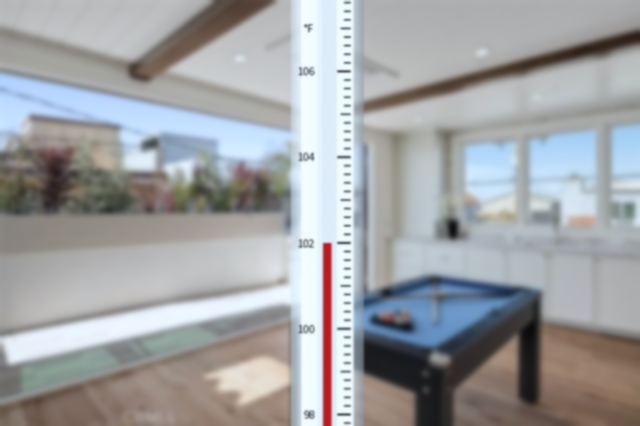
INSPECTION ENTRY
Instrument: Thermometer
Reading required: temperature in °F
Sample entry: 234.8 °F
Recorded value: 102 °F
